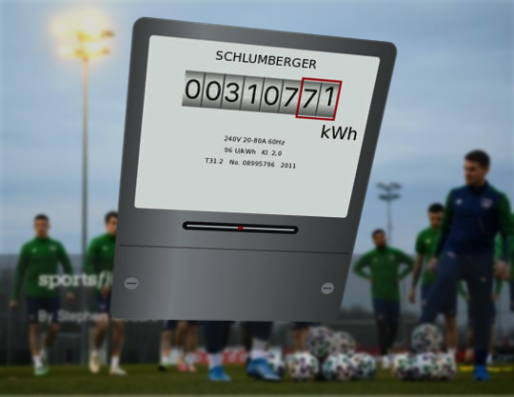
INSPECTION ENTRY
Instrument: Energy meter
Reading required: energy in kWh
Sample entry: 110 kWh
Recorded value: 3107.71 kWh
